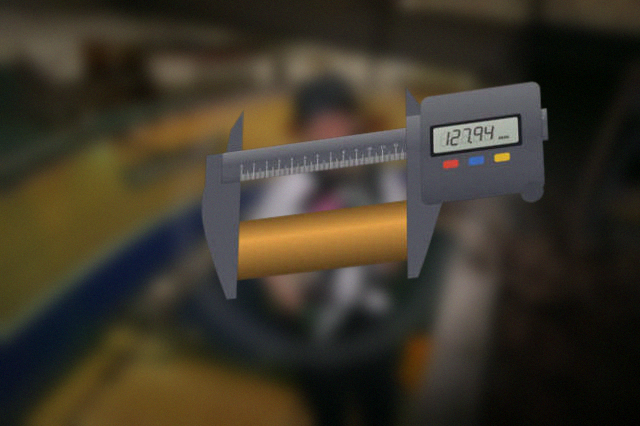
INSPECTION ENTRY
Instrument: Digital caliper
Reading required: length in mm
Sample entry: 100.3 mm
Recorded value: 127.94 mm
